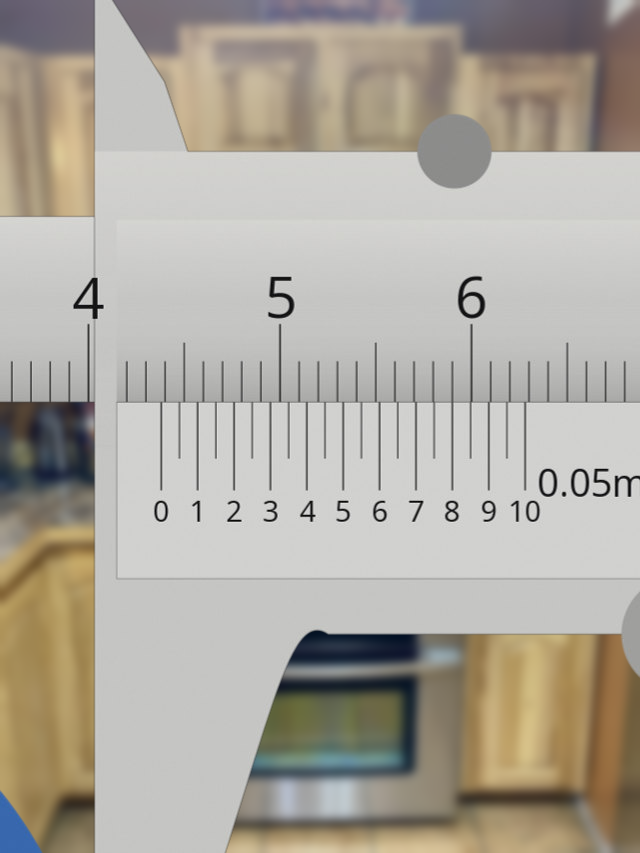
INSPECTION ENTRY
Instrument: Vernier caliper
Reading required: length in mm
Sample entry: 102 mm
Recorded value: 43.8 mm
